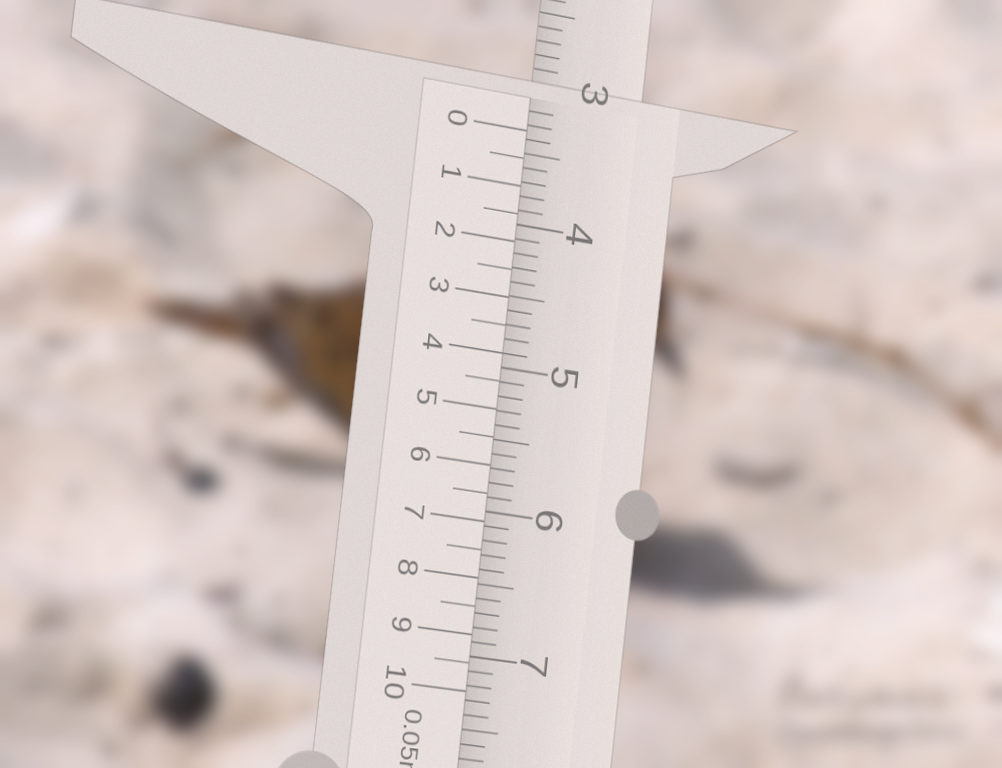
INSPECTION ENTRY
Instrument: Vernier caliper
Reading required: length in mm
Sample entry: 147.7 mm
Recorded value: 33.4 mm
